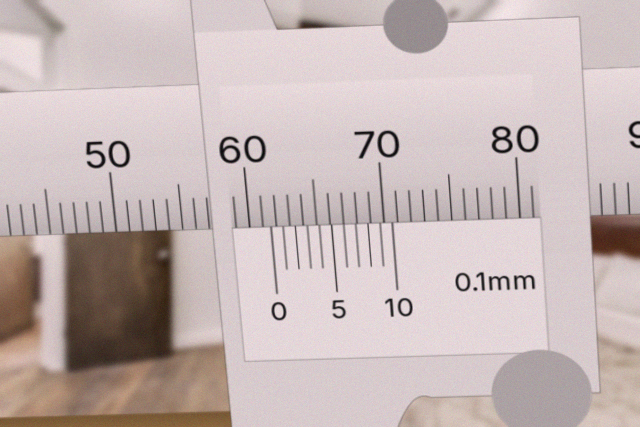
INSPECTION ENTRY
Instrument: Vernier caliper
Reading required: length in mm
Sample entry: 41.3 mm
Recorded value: 61.6 mm
